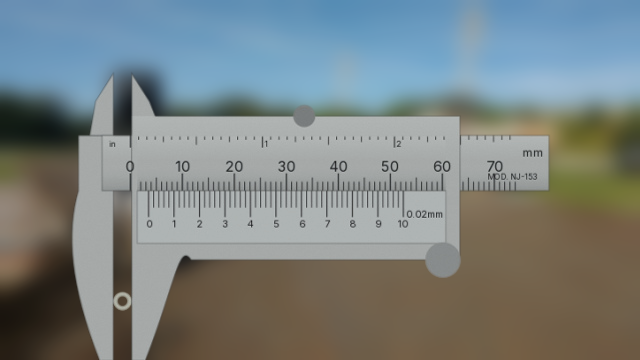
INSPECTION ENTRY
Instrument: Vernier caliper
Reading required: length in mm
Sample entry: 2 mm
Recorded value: 3.5 mm
